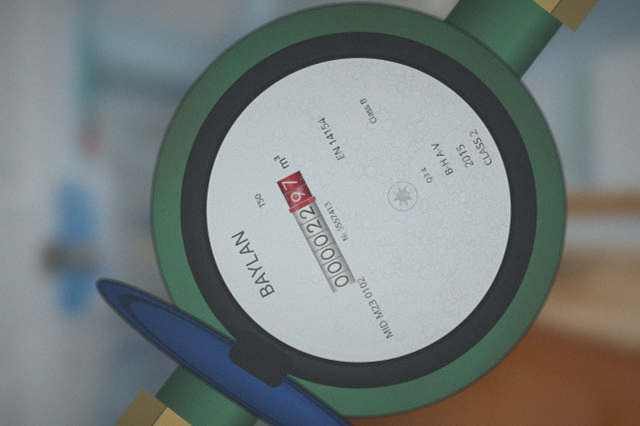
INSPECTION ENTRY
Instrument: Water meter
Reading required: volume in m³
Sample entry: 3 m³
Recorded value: 22.97 m³
